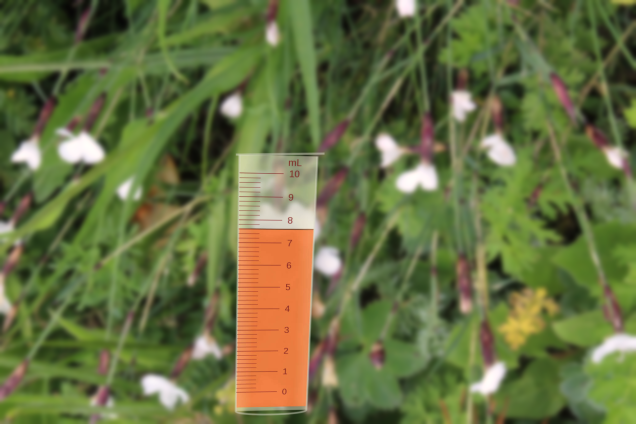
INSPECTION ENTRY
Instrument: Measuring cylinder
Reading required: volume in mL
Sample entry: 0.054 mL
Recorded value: 7.6 mL
